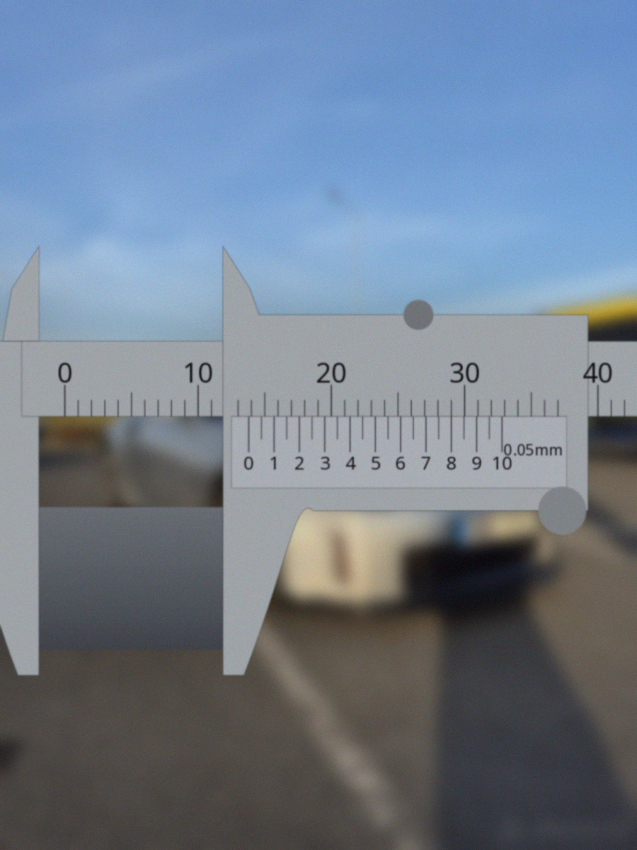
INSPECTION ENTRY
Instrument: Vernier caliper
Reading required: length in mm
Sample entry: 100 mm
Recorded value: 13.8 mm
